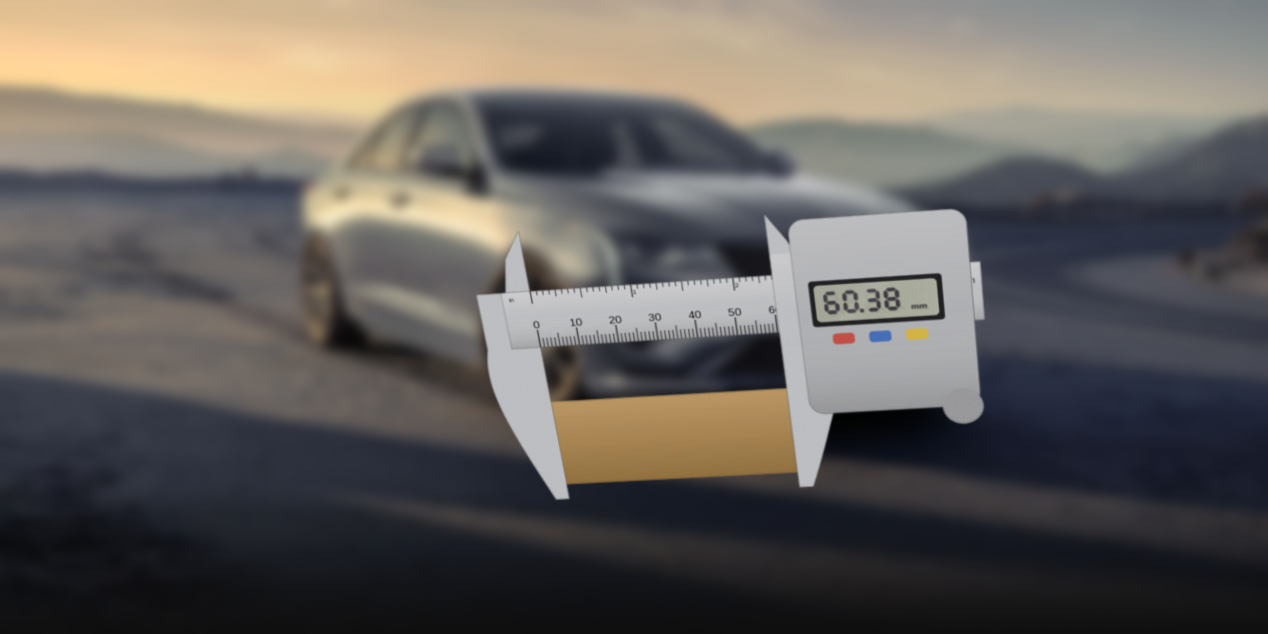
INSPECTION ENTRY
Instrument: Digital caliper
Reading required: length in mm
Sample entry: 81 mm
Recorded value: 60.38 mm
